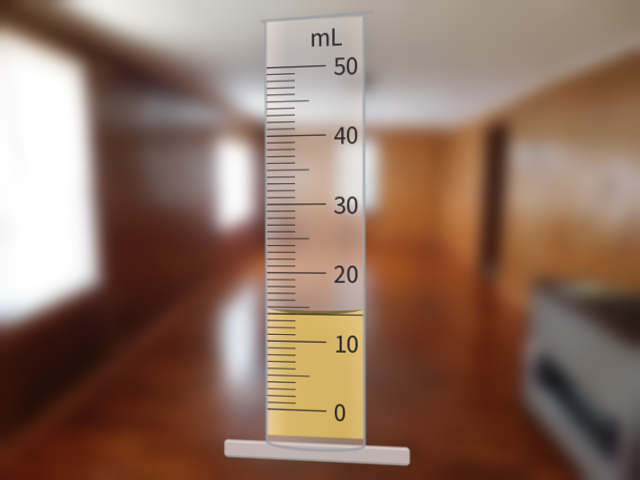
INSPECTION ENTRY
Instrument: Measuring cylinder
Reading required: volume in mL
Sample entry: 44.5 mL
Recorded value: 14 mL
